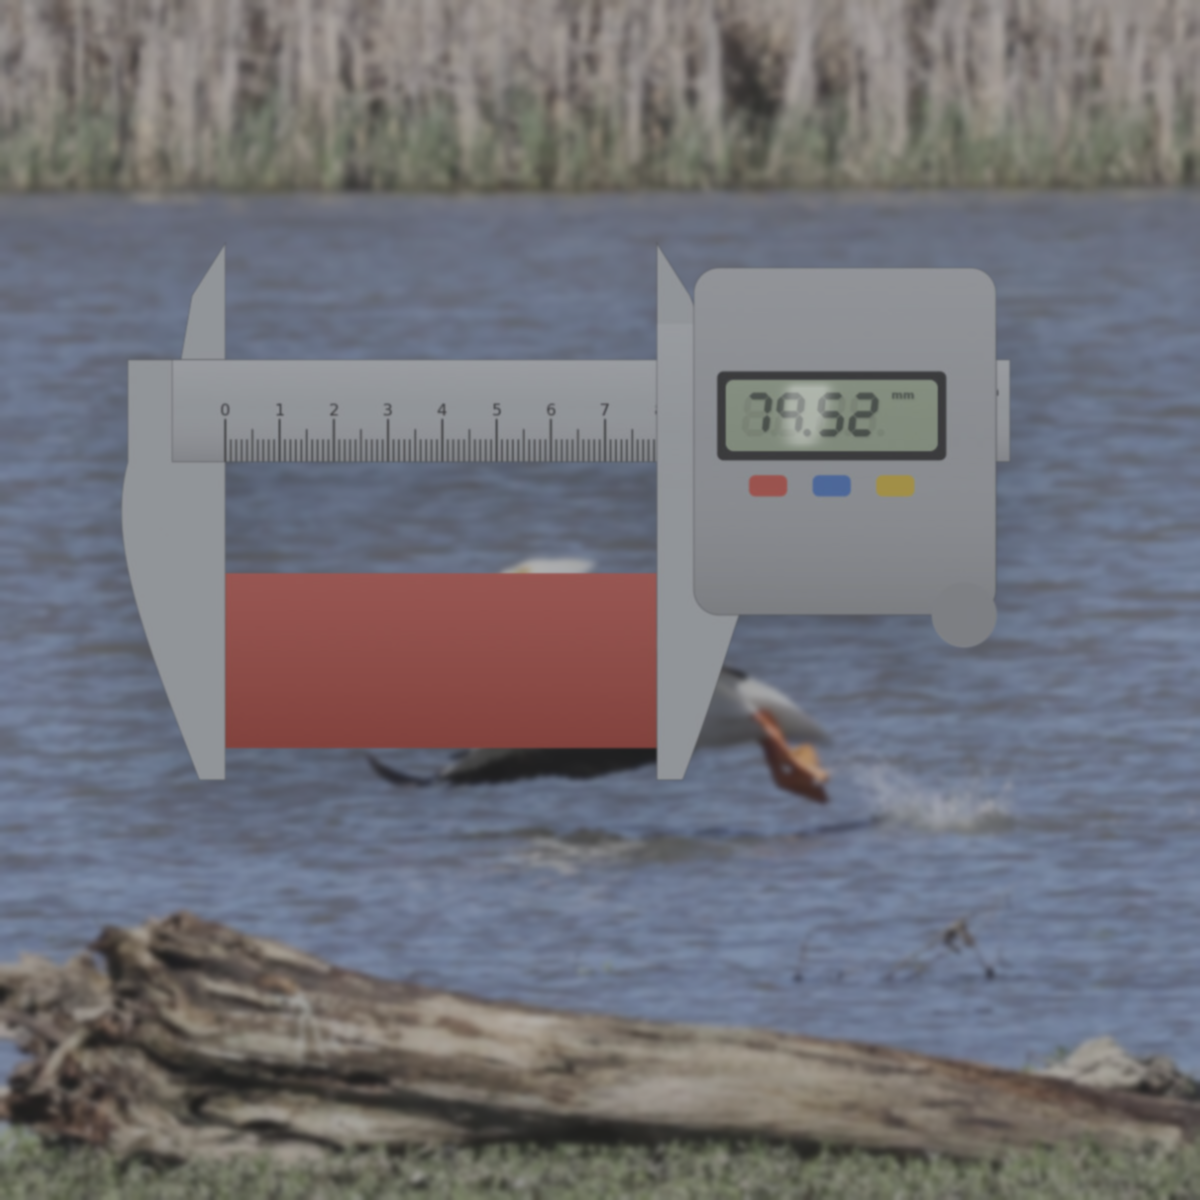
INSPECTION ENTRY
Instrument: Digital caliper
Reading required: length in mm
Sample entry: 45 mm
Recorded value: 79.52 mm
